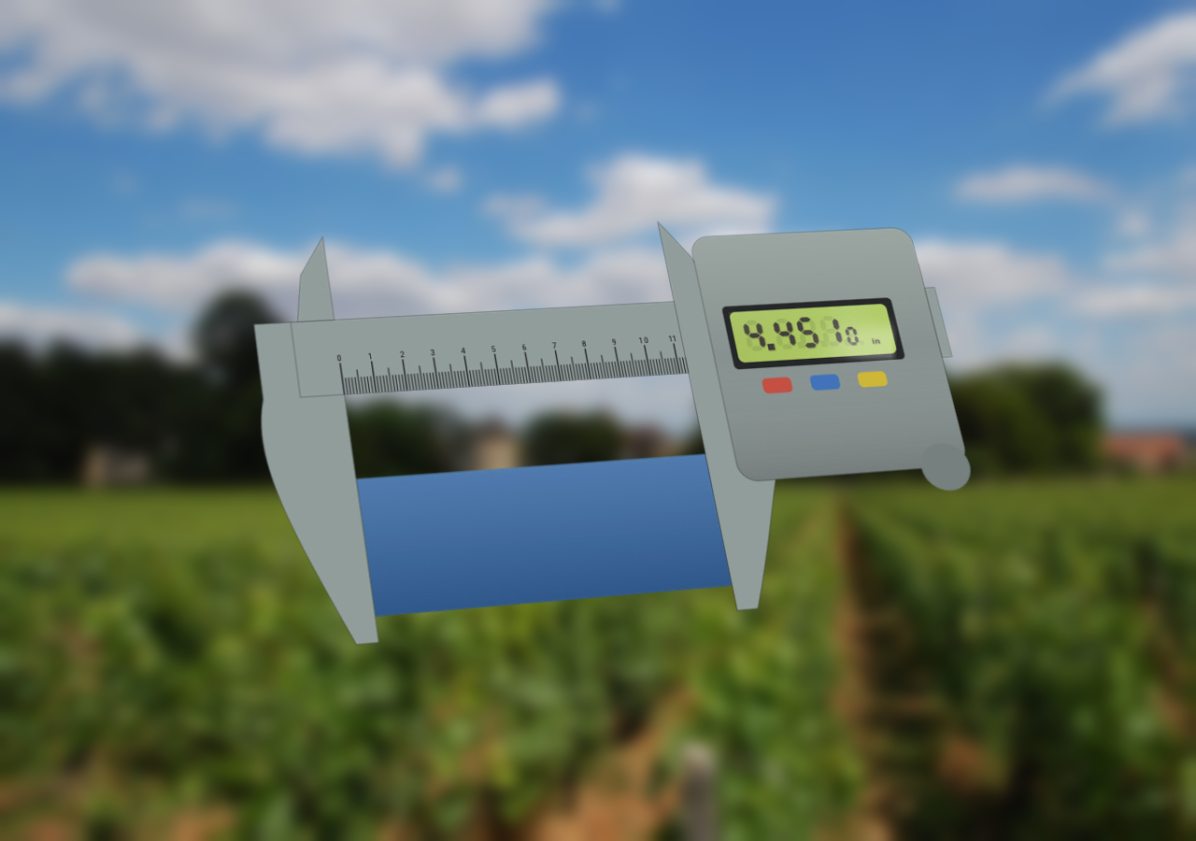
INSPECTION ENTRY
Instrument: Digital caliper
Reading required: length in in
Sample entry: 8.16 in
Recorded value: 4.4510 in
